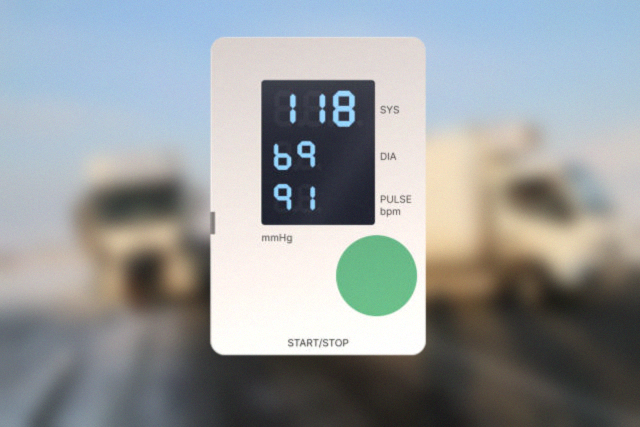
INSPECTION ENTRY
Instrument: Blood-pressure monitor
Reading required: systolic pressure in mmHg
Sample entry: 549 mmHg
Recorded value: 118 mmHg
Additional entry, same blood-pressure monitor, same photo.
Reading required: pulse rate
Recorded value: 91 bpm
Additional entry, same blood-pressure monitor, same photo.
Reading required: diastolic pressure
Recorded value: 69 mmHg
